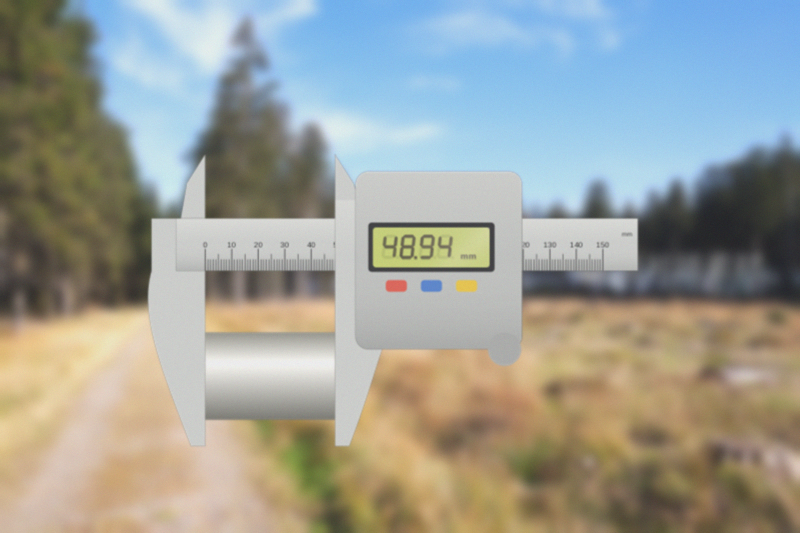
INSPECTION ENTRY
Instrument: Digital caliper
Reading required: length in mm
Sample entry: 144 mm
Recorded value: 48.94 mm
